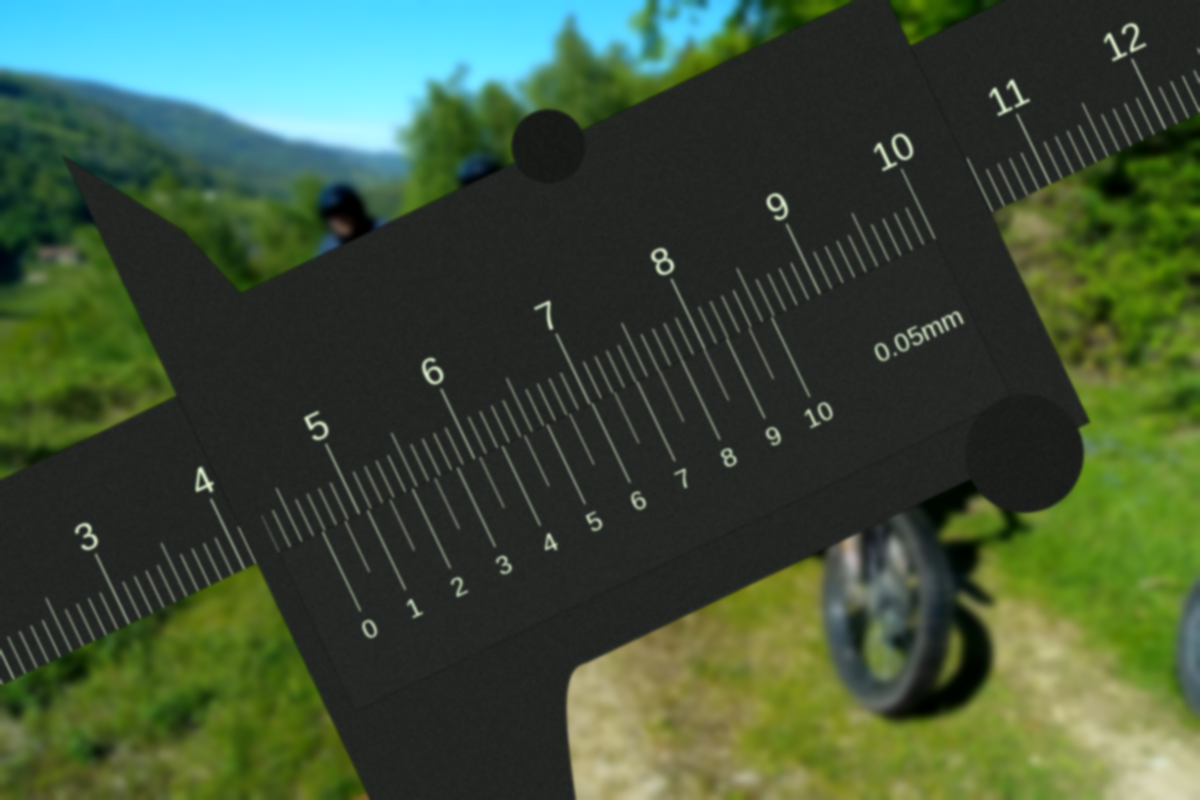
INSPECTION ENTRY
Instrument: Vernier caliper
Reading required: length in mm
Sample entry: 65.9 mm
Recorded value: 46.8 mm
